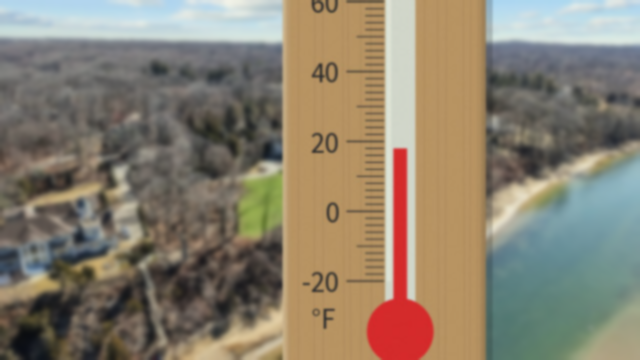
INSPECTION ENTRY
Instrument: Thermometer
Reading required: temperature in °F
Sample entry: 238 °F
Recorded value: 18 °F
